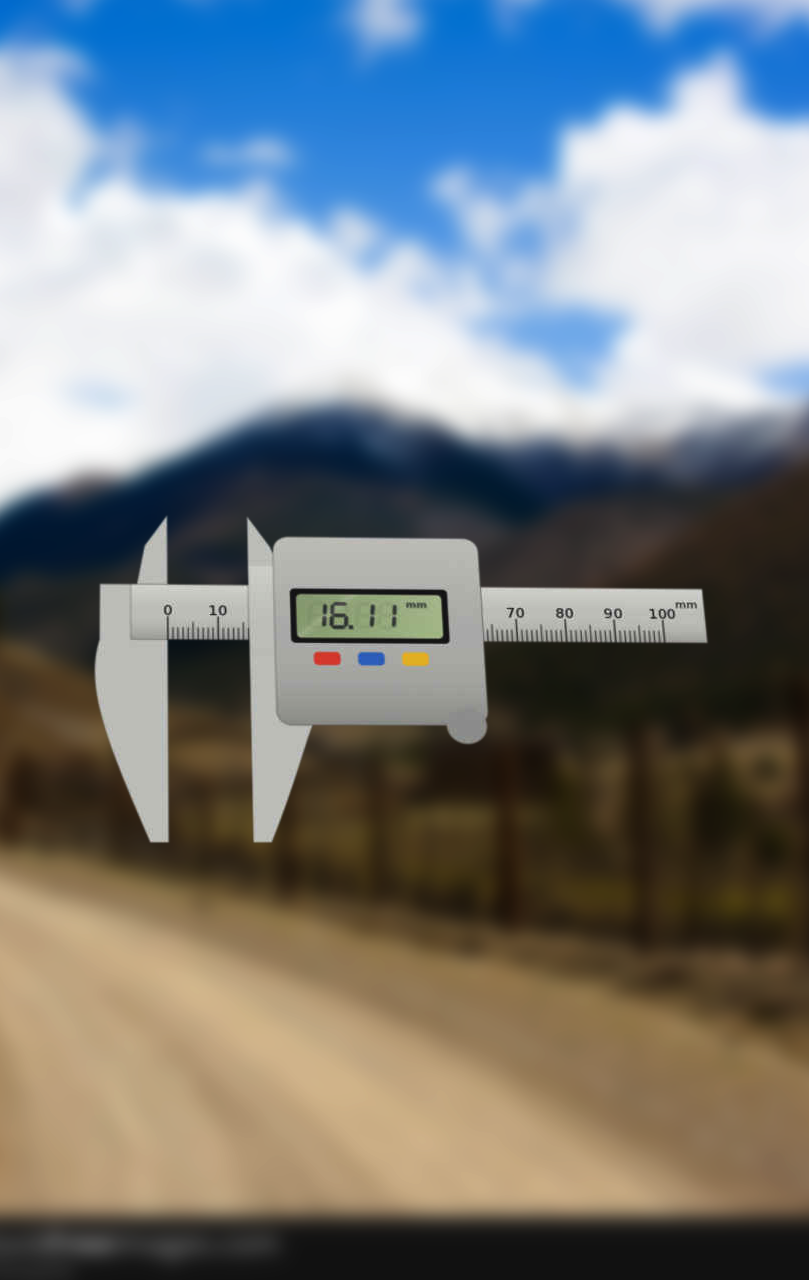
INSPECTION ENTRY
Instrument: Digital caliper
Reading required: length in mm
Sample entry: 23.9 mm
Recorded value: 16.11 mm
